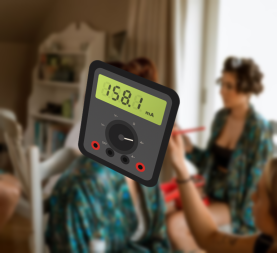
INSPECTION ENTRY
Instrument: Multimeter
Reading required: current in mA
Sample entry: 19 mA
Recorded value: 158.1 mA
